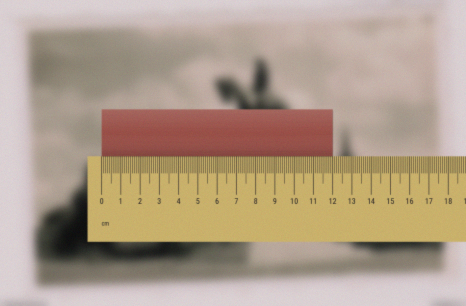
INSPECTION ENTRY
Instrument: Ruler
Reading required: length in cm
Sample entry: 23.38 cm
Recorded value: 12 cm
